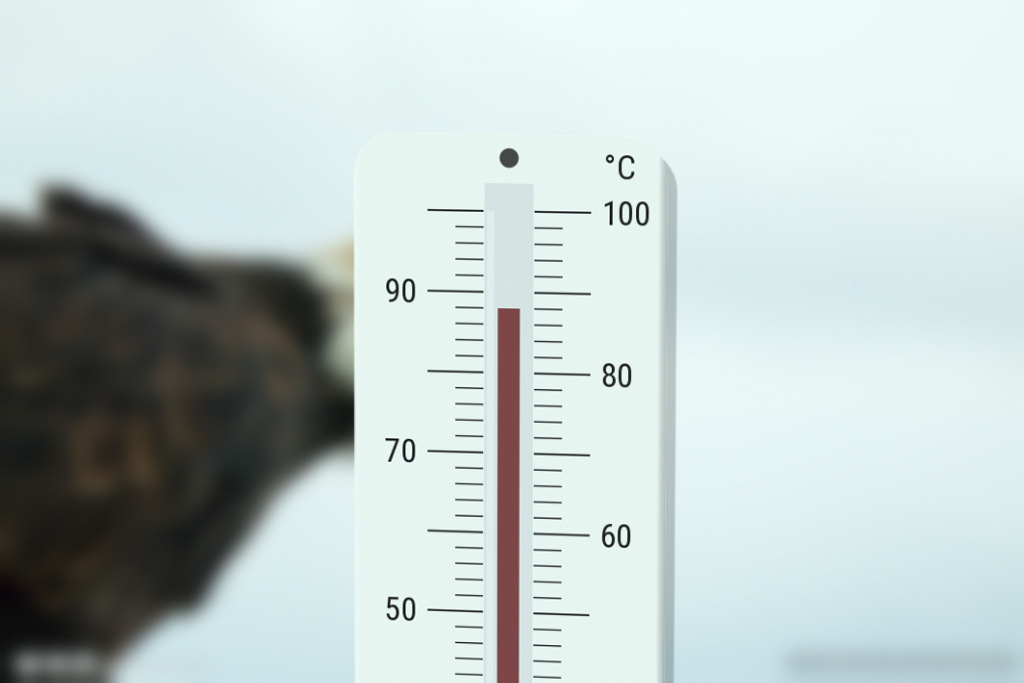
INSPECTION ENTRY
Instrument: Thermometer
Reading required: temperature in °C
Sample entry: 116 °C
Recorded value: 88 °C
